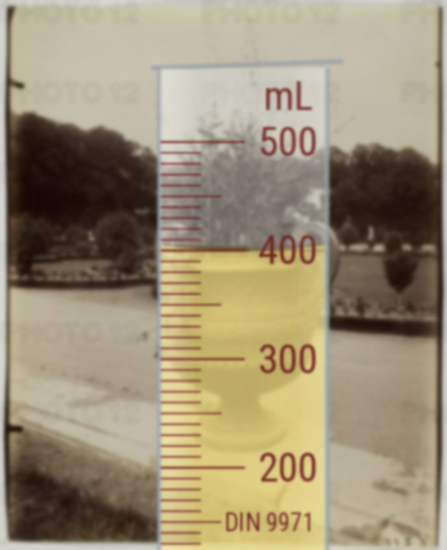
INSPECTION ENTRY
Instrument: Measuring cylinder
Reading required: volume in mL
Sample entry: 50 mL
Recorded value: 400 mL
